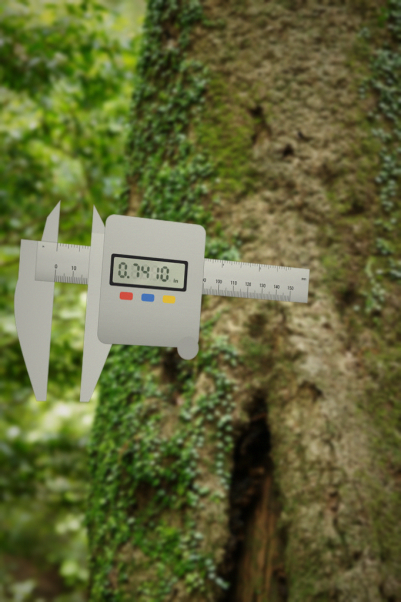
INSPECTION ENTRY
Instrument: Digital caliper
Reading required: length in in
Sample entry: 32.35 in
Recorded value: 0.7410 in
